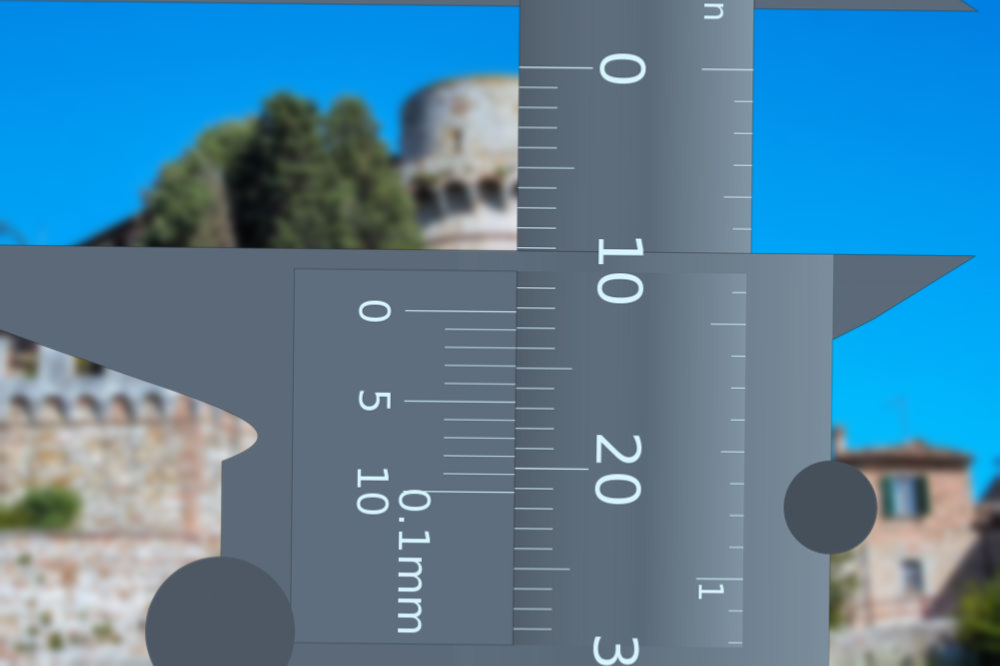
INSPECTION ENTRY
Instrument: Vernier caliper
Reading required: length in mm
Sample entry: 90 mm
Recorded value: 12.2 mm
